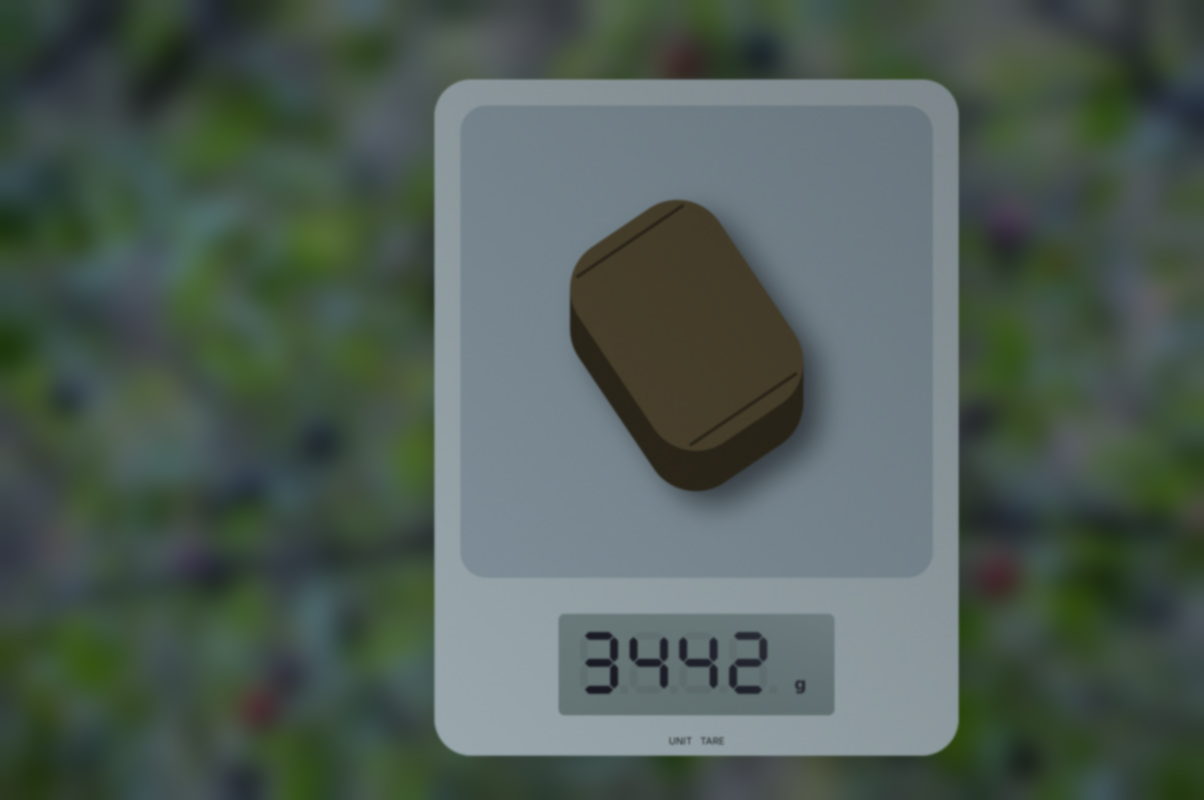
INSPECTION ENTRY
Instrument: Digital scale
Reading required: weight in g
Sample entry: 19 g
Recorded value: 3442 g
